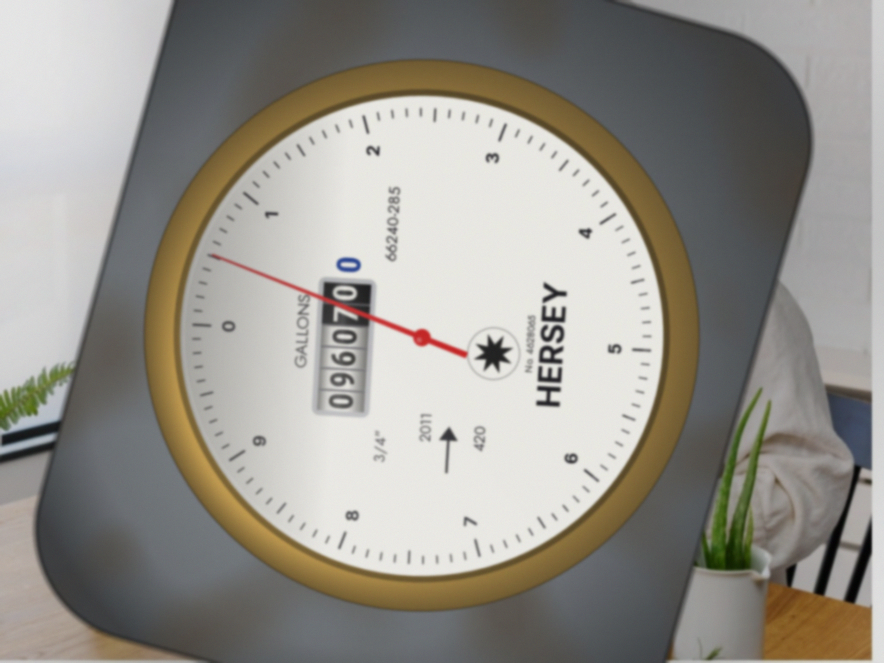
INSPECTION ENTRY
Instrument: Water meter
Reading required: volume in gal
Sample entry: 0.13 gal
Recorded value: 960700.5 gal
